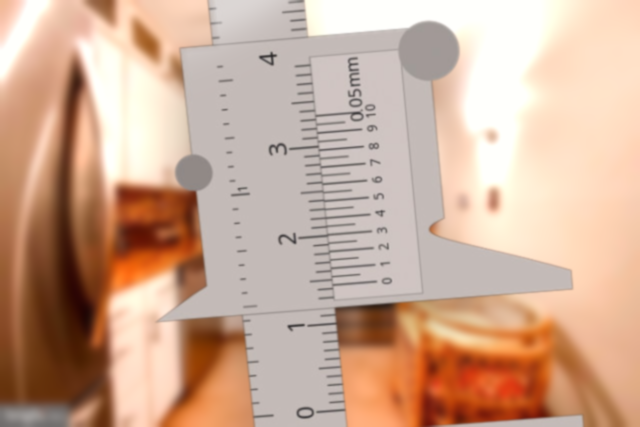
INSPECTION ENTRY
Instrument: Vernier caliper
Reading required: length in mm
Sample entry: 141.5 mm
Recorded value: 14.4 mm
